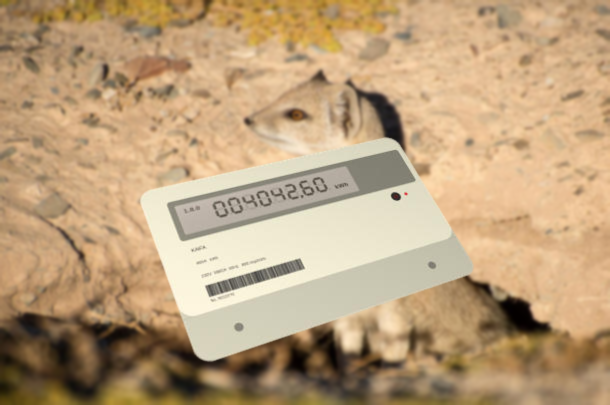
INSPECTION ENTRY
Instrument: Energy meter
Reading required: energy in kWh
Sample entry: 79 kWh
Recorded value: 4042.60 kWh
